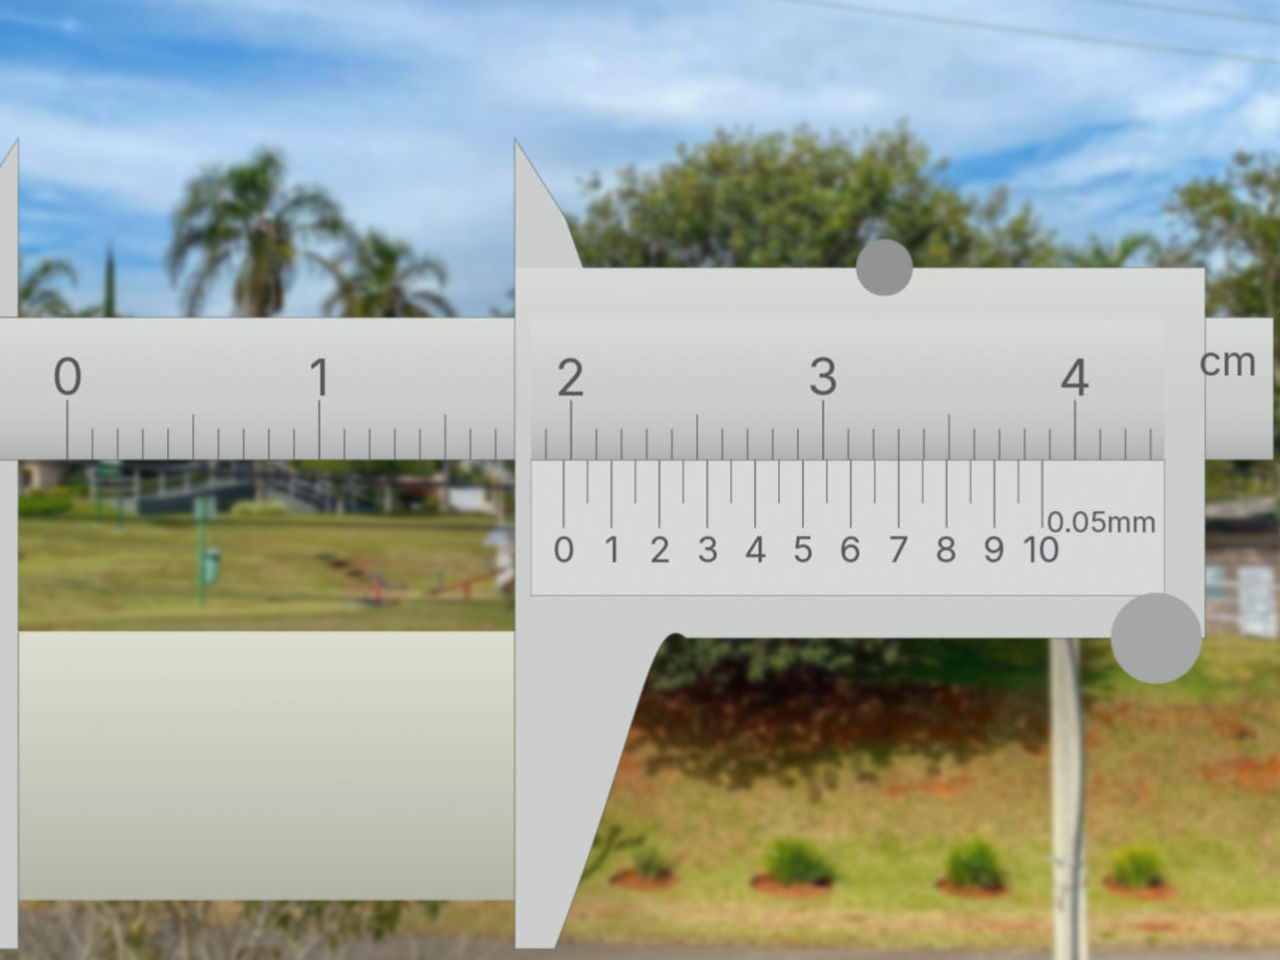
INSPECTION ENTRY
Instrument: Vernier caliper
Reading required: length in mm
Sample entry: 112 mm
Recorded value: 19.7 mm
